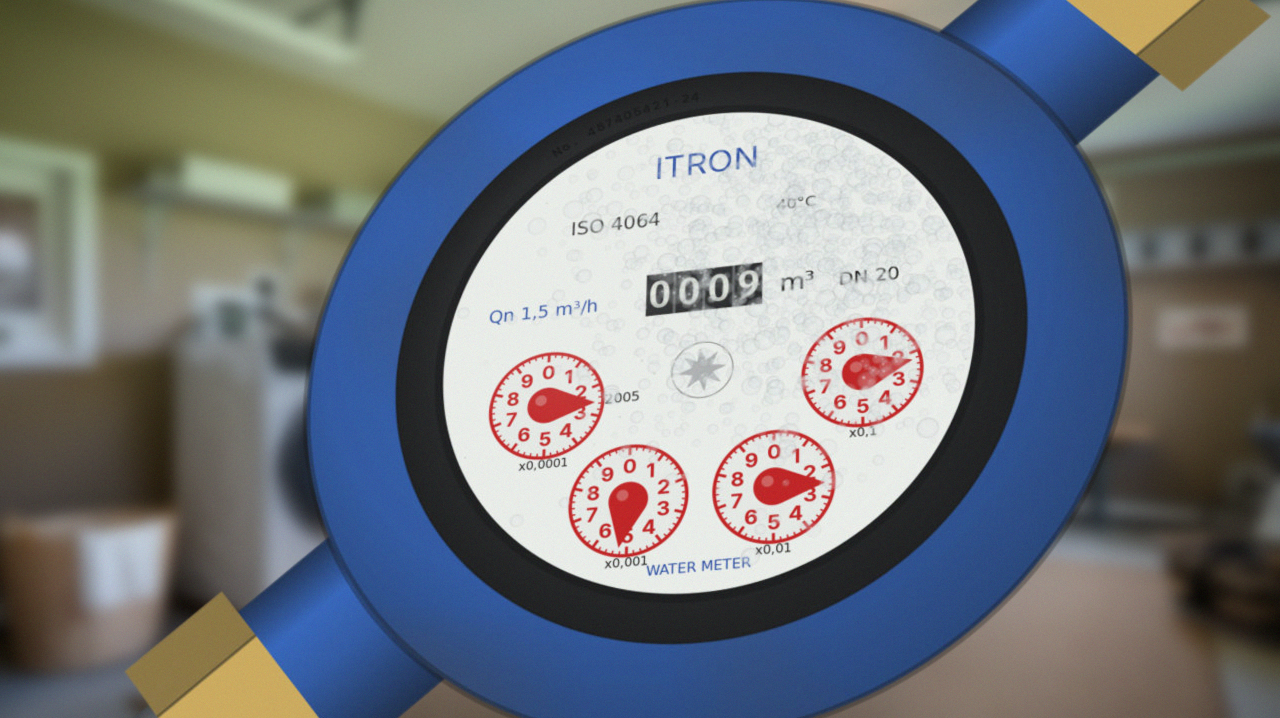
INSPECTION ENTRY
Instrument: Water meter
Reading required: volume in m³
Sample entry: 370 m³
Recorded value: 9.2252 m³
